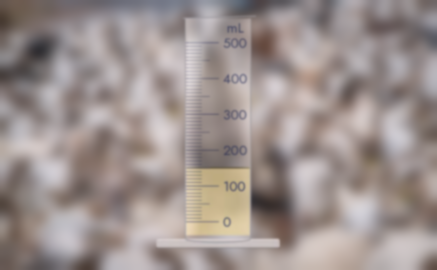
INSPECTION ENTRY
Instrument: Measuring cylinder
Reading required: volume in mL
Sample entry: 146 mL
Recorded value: 150 mL
